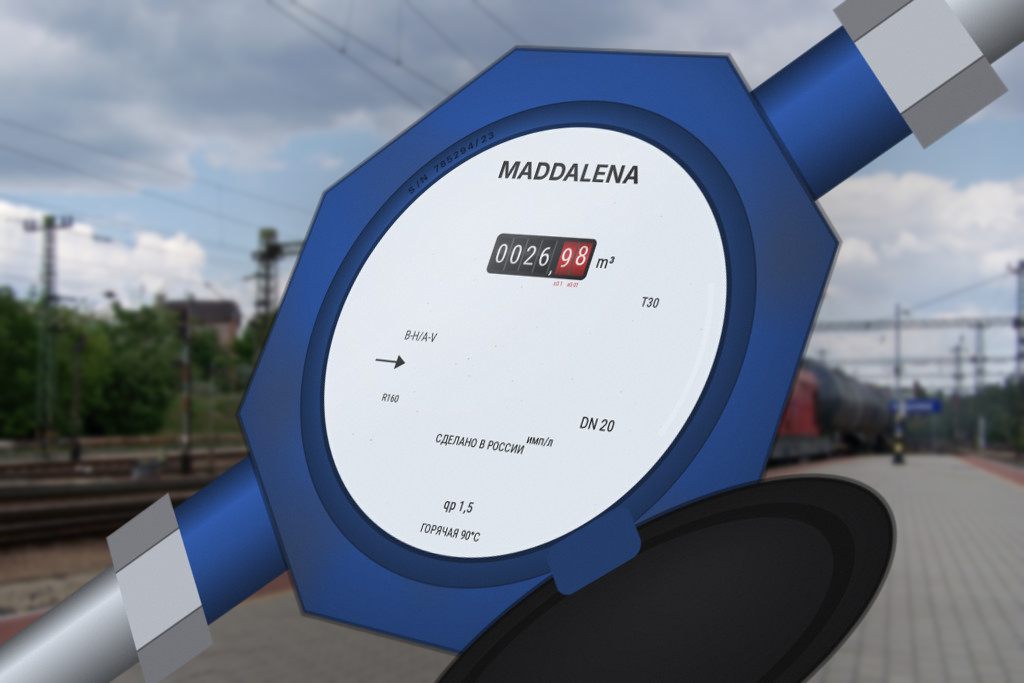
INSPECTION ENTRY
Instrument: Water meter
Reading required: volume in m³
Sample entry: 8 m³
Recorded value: 26.98 m³
